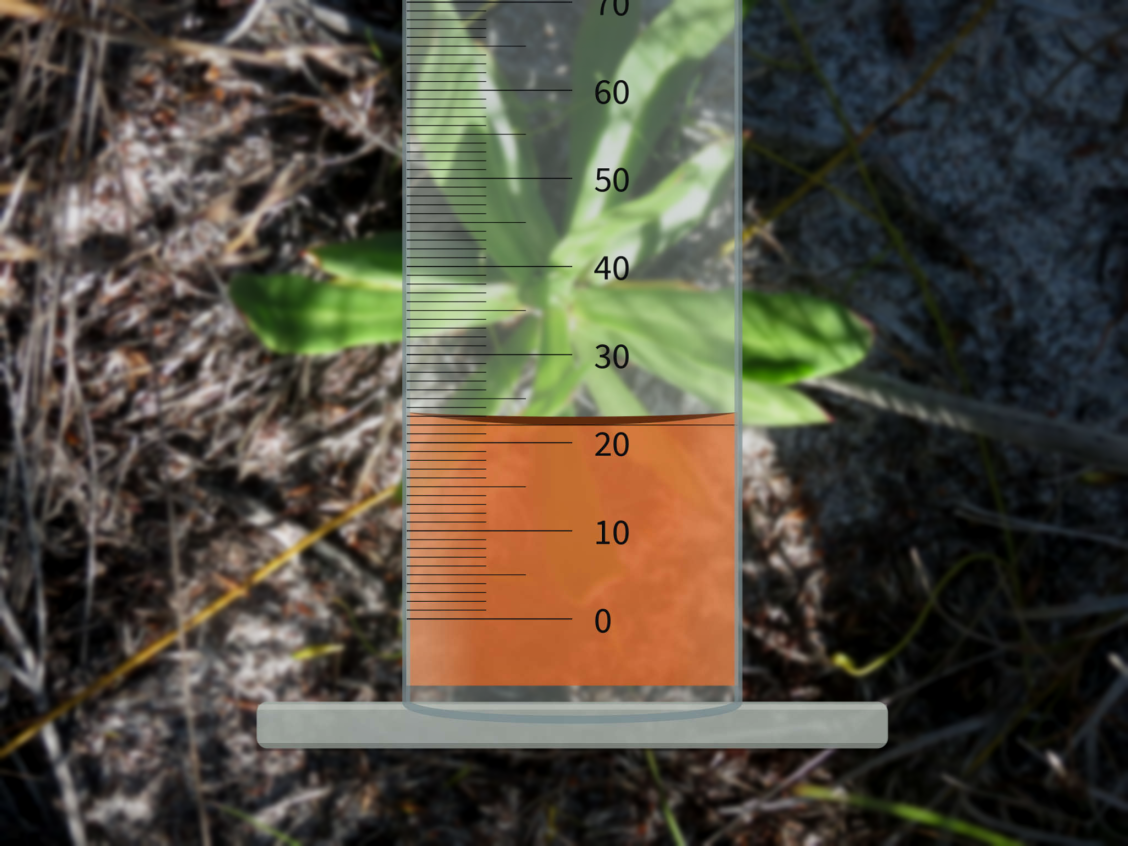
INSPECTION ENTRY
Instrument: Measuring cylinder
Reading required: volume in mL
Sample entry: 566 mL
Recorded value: 22 mL
